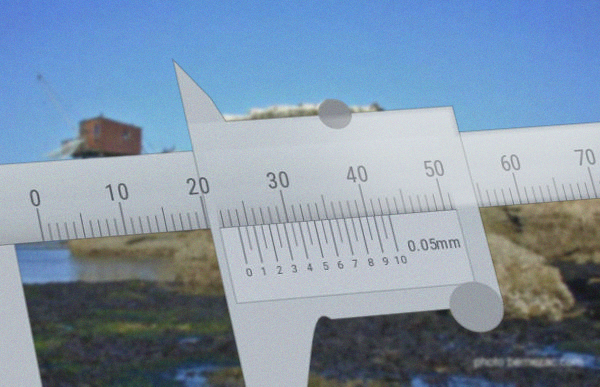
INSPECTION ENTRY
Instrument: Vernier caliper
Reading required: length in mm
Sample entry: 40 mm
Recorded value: 23.8 mm
